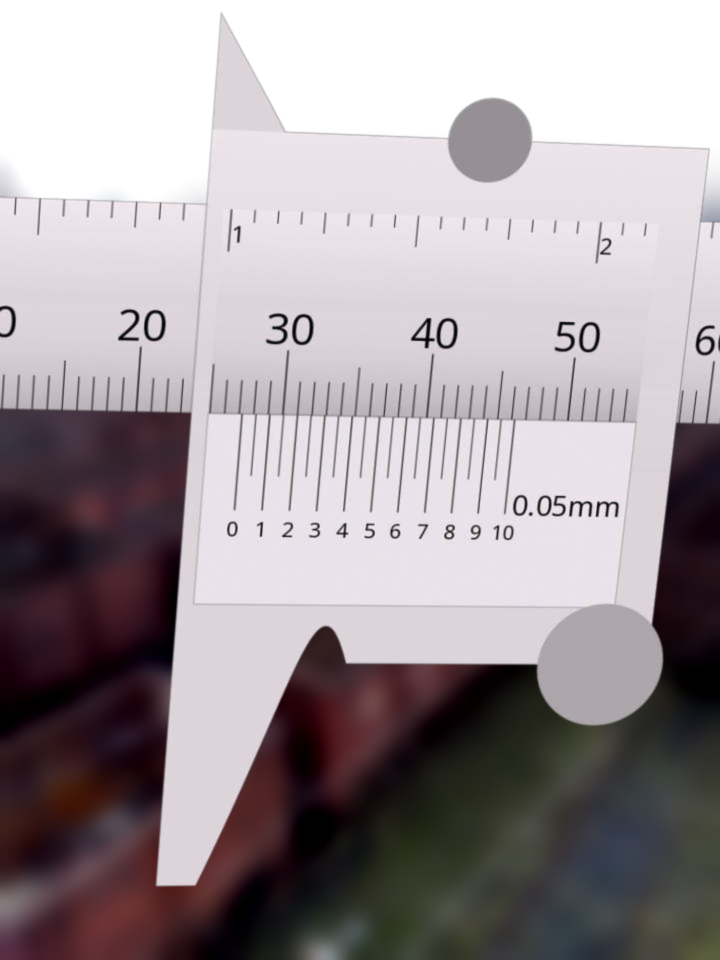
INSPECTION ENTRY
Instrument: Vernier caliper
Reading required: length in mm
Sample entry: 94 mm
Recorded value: 27.2 mm
